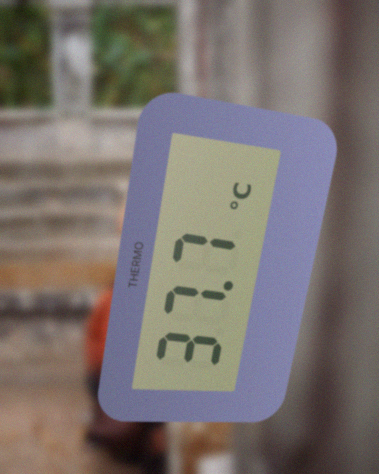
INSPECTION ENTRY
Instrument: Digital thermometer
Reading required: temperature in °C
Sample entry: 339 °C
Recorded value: 37.7 °C
